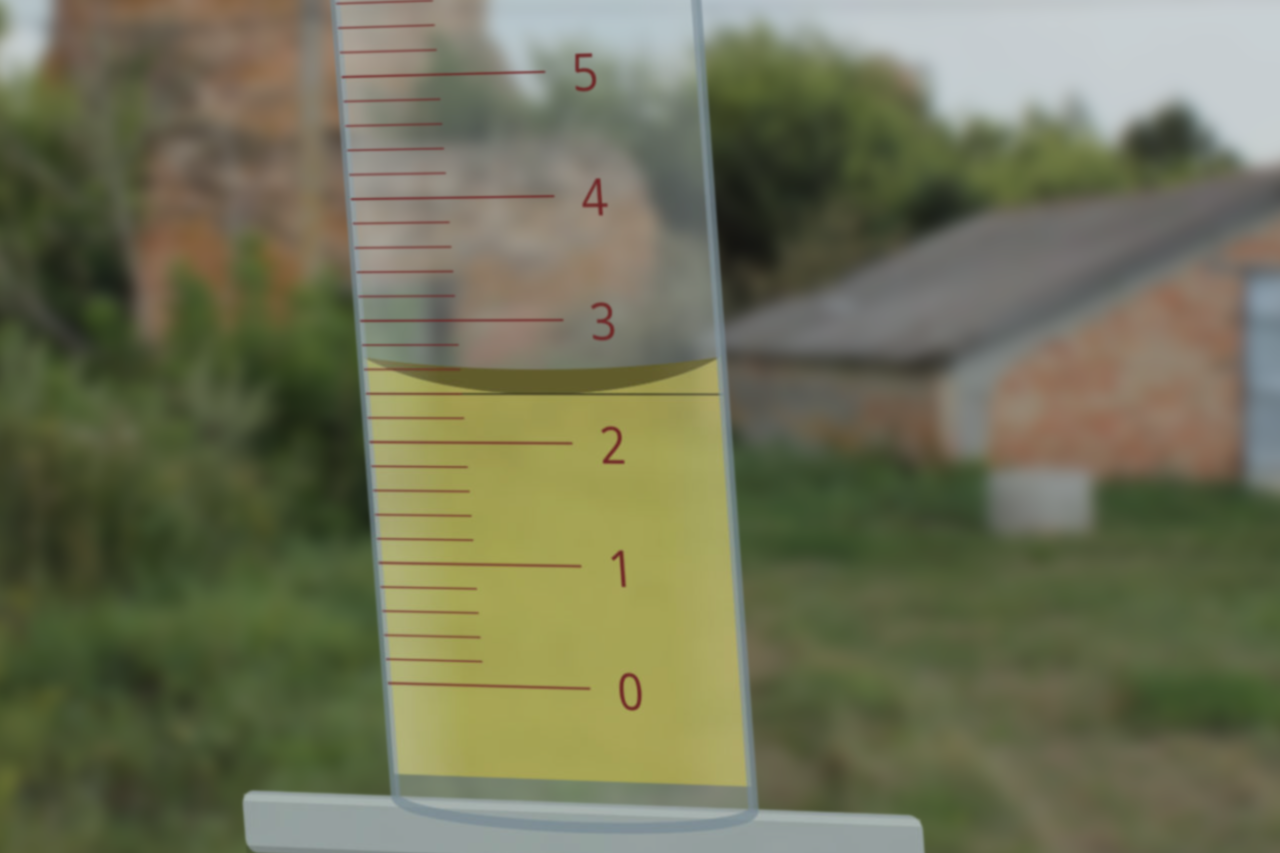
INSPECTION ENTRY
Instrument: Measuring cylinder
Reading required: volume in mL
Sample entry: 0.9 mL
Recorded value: 2.4 mL
